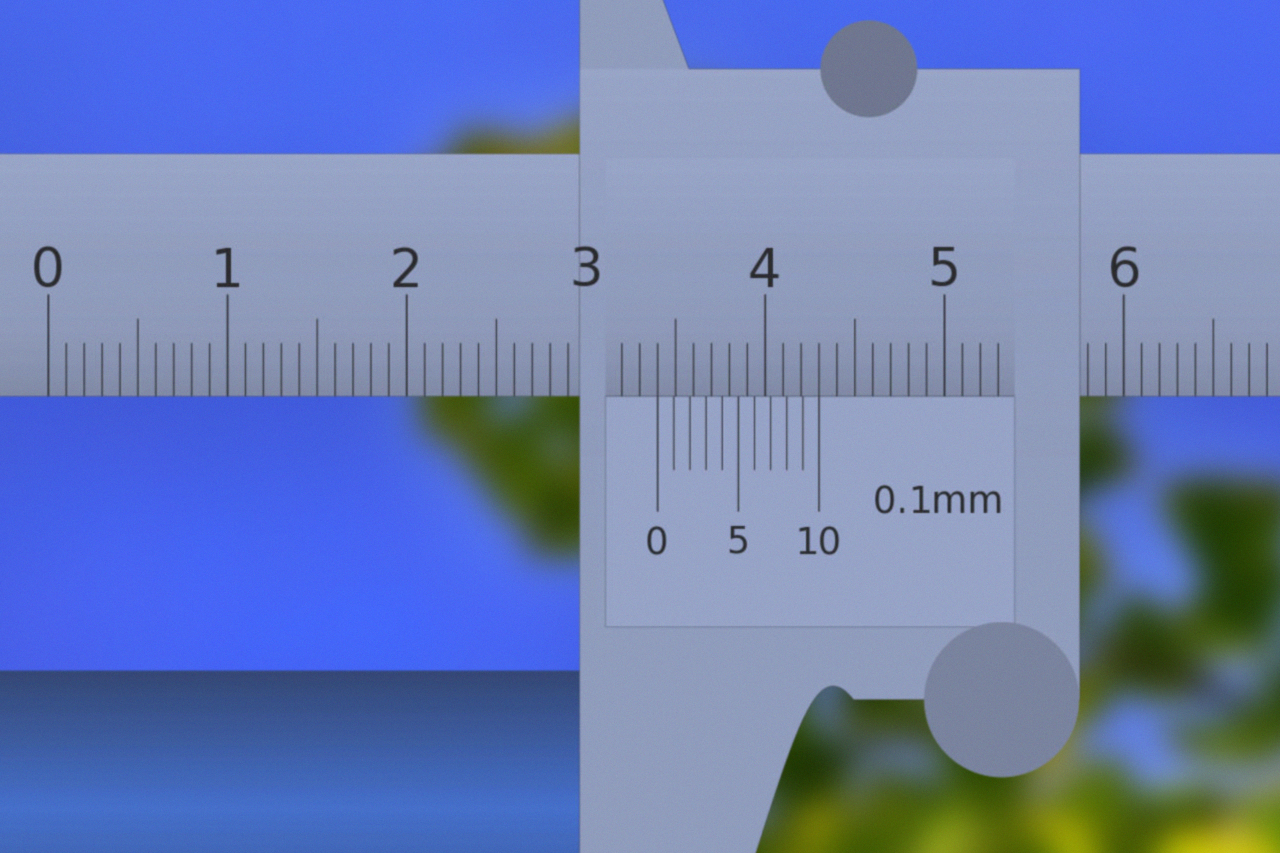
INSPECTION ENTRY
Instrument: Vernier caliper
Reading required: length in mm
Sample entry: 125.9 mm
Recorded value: 34.0 mm
